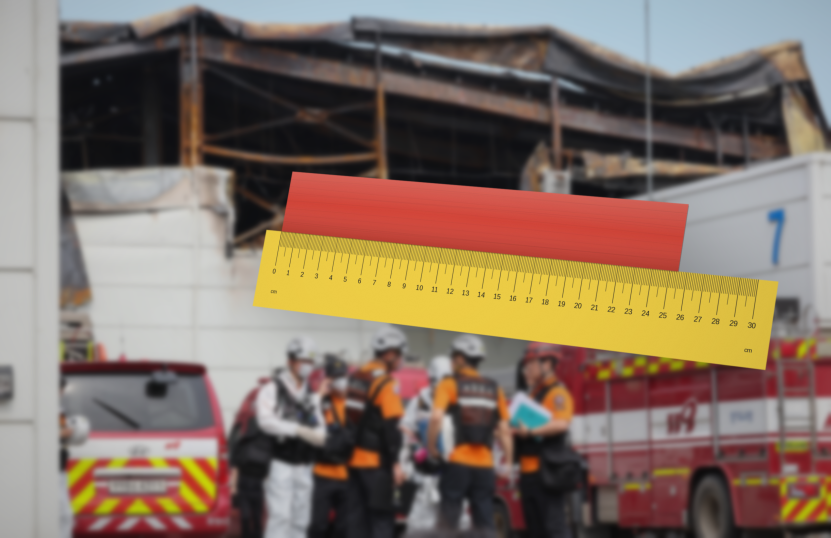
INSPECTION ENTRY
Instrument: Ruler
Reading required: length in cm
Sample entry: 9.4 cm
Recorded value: 25.5 cm
